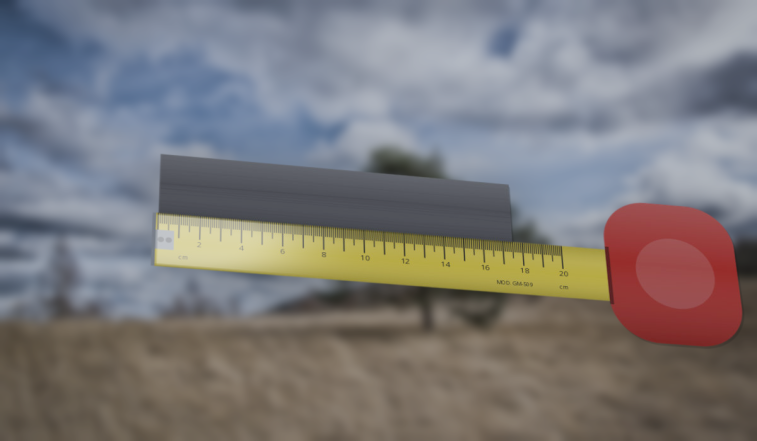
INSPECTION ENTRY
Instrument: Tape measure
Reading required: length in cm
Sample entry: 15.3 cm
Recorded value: 17.5 cm
